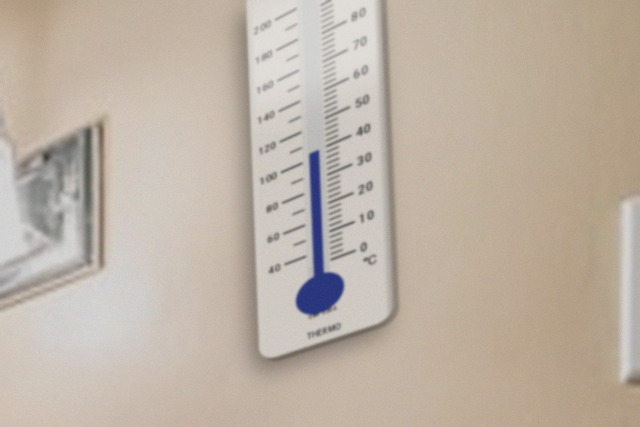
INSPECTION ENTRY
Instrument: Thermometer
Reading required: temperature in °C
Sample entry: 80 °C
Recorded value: 40 °C
